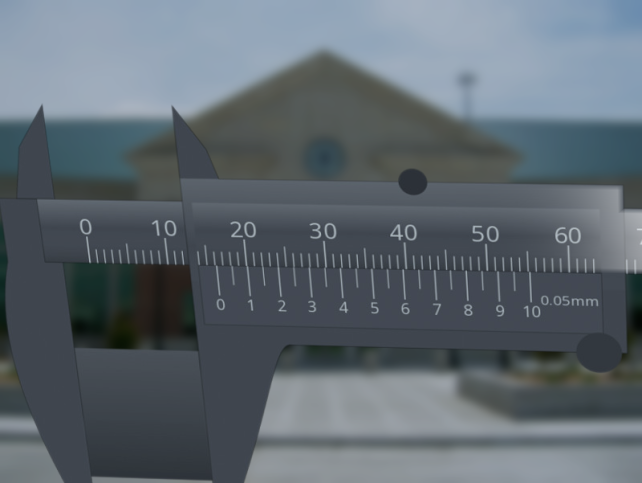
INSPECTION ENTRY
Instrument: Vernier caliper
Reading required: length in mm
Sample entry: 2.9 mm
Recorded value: 16.2 mm
